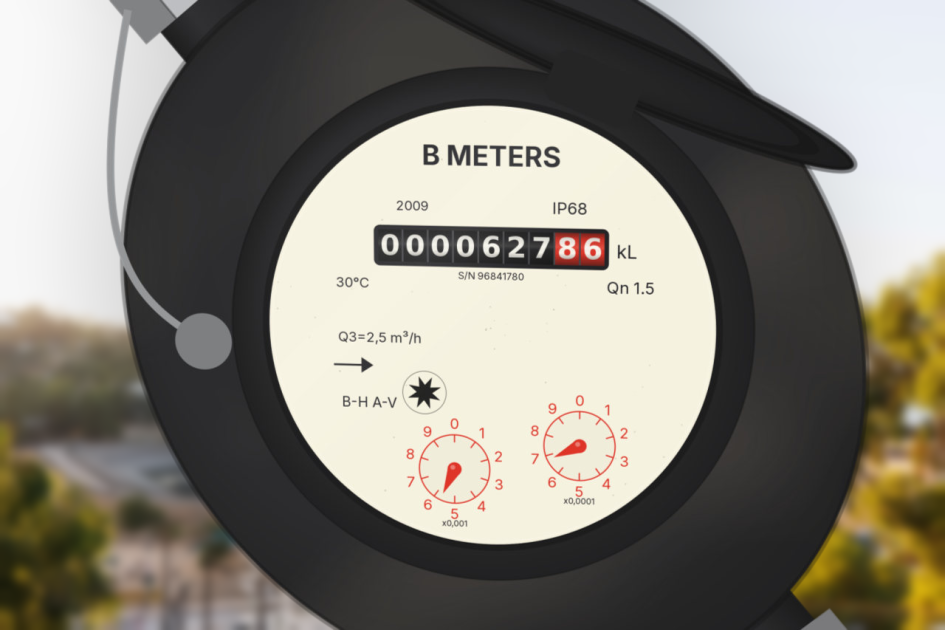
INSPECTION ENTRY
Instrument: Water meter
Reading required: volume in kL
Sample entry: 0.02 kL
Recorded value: 627.8656 kL
